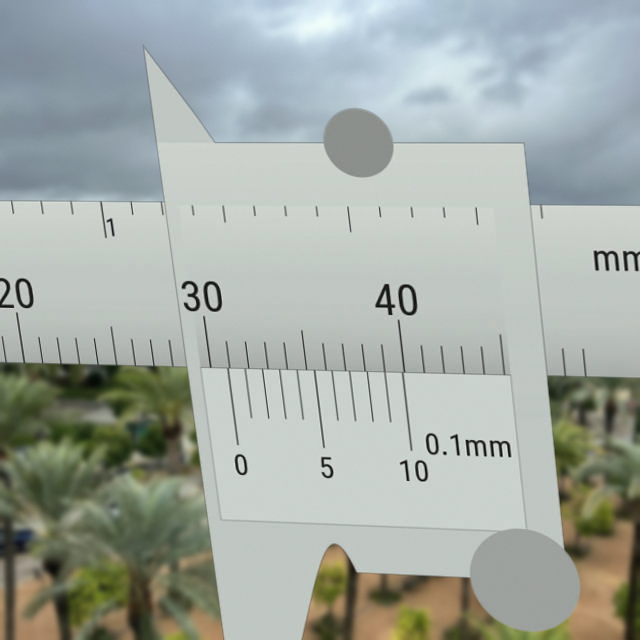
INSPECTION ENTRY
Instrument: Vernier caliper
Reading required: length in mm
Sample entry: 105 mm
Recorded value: 30.9 mm
